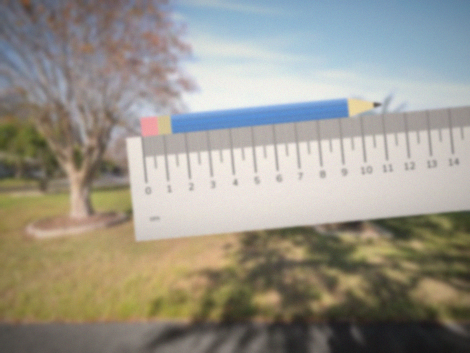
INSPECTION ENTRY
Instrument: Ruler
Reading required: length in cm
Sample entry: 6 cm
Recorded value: 11 cm
